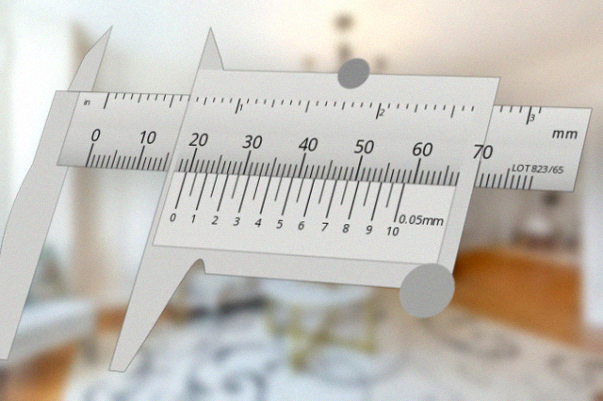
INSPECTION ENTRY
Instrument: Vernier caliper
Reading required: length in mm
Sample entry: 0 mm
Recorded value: 19.4 mm
